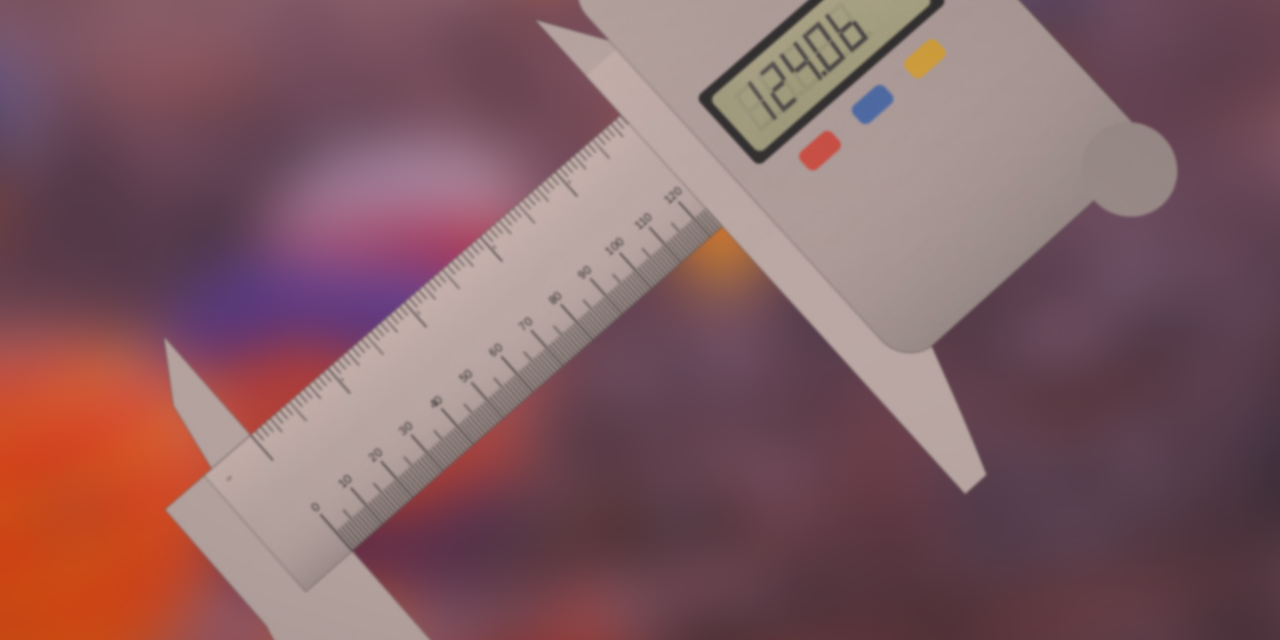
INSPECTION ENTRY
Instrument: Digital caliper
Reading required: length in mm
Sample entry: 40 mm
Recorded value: 124.06 mm
